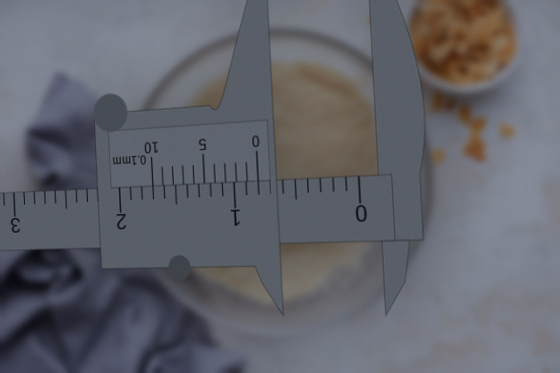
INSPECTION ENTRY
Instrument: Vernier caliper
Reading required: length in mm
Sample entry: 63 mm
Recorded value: 8.0 mm
